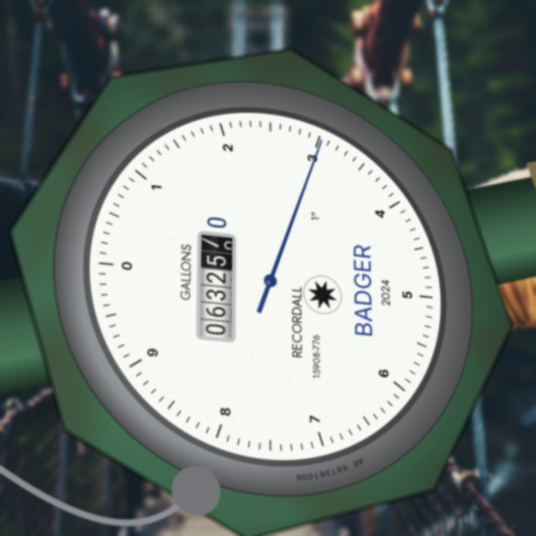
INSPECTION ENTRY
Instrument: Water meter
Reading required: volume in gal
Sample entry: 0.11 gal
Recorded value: 632573.0 gal
